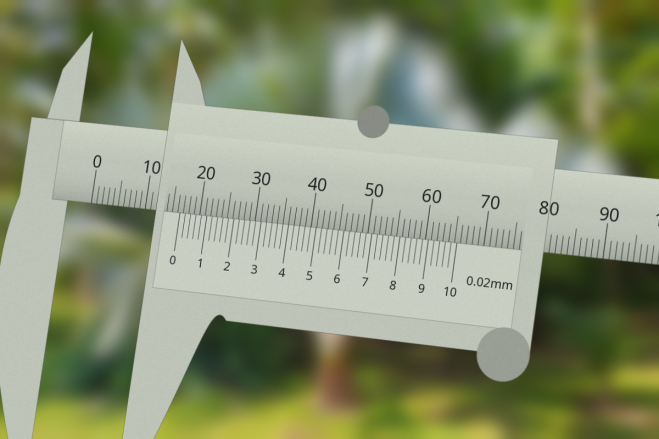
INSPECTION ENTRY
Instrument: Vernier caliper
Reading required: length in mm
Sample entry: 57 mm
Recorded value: 16.4 mm
